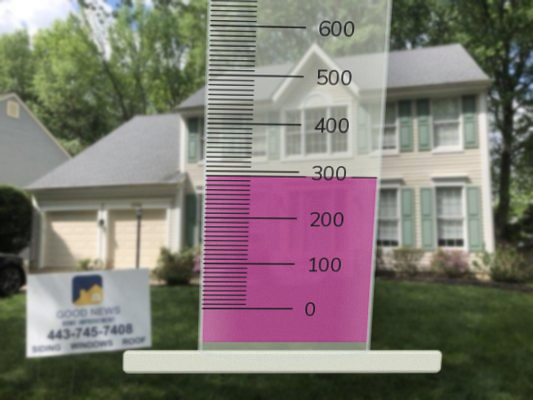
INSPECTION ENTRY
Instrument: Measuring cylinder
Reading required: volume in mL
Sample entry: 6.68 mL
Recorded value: 290 mL
